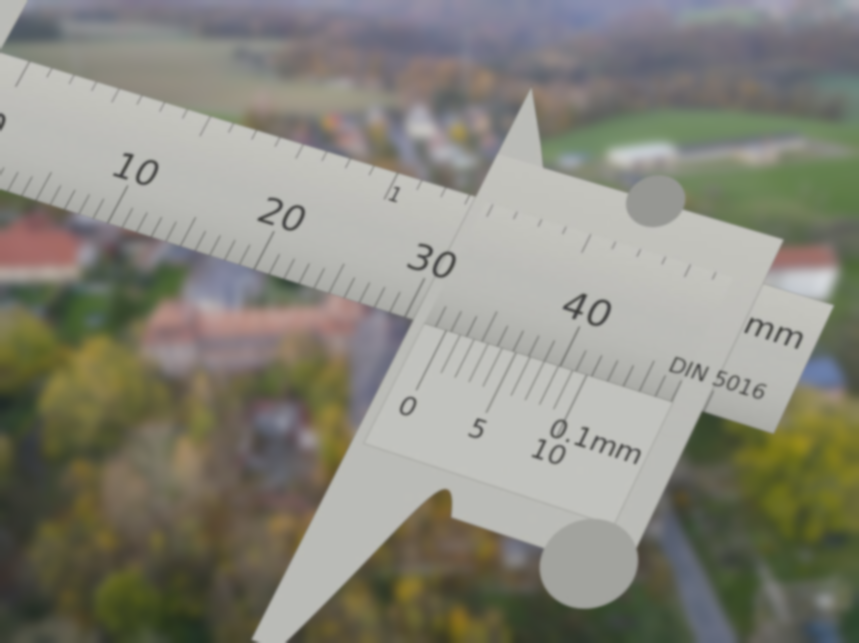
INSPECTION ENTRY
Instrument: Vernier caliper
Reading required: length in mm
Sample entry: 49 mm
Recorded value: 32.7 mm
